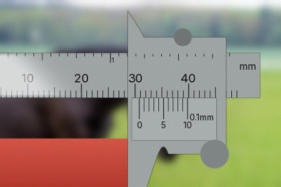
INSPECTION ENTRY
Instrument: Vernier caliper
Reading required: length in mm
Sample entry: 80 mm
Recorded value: 30.8 mm
